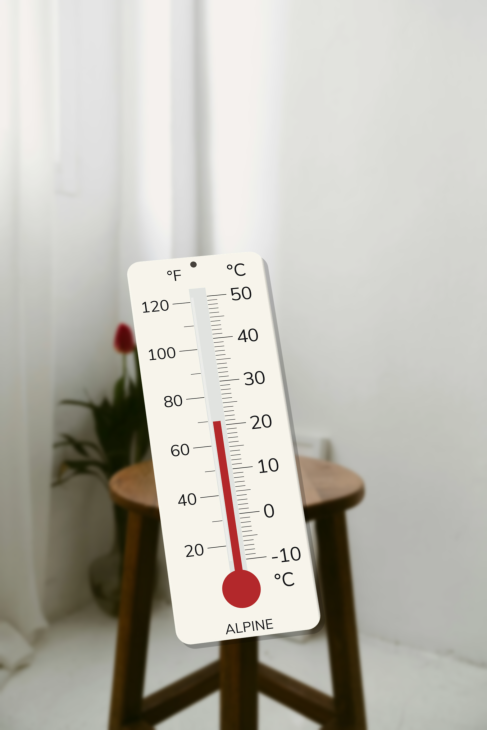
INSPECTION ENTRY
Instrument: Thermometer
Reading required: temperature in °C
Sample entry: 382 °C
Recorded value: 21 °C
